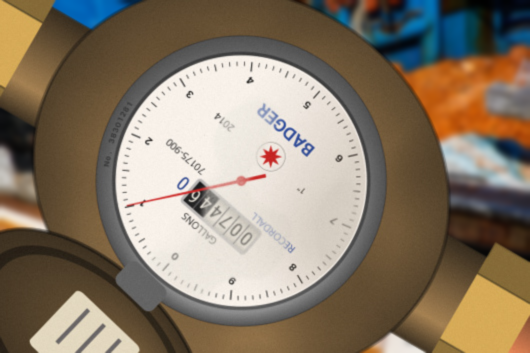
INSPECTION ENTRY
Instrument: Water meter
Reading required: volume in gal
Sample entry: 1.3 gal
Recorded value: 74461.0 gal
